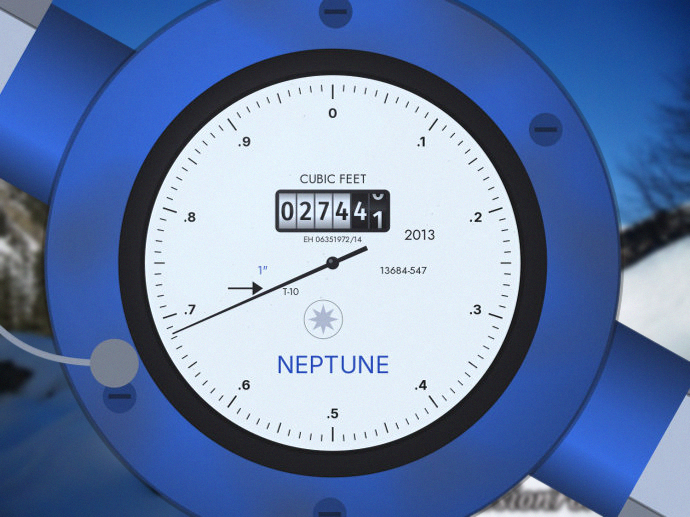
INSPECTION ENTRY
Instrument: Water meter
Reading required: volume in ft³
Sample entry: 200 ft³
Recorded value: 27440.68 ft³
